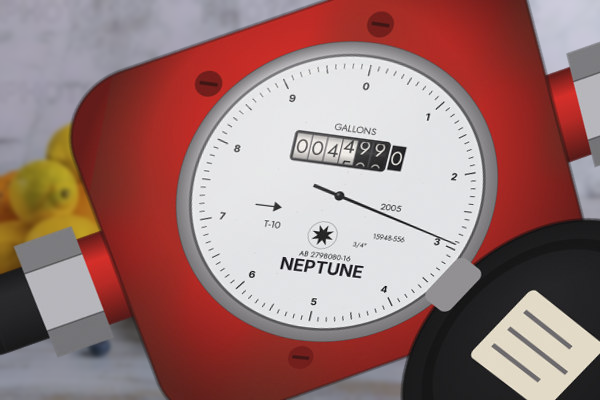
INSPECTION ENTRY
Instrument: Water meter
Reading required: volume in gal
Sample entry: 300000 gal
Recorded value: 44992.9 gal
